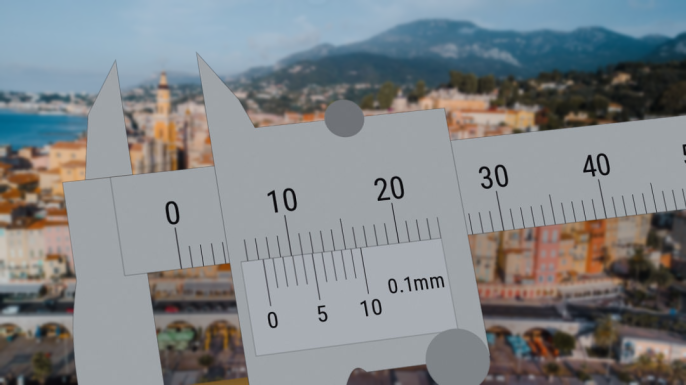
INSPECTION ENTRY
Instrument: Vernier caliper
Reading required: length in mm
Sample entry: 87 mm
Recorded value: 7.4 mm
